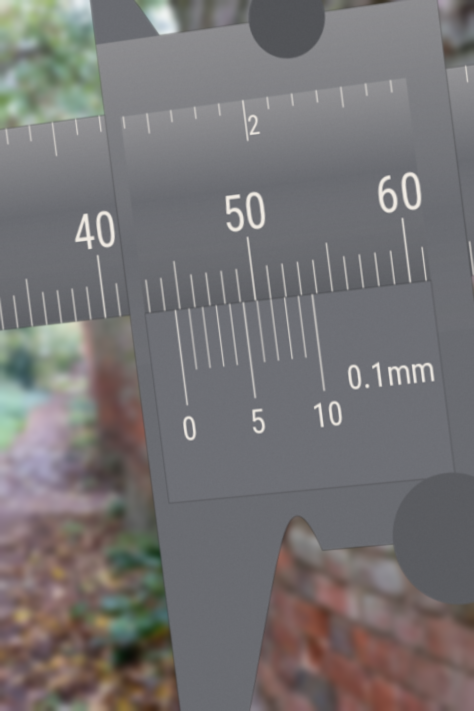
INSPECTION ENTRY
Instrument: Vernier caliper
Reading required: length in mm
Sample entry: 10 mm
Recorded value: 44.7 mm
